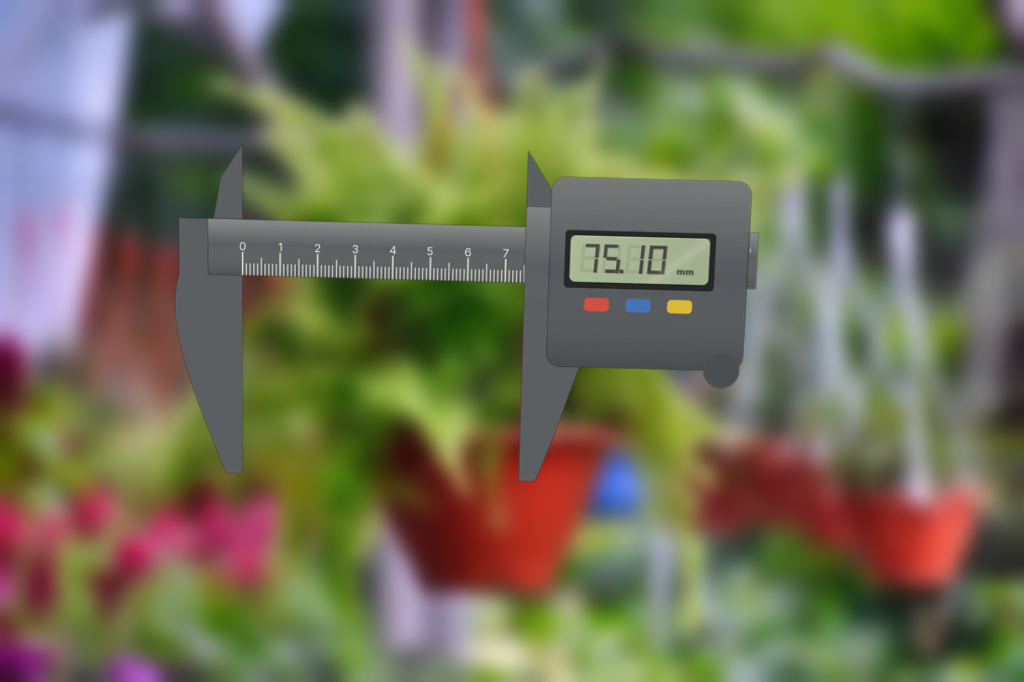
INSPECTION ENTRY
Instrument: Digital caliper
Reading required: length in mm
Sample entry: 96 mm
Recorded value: 75.10 mm
